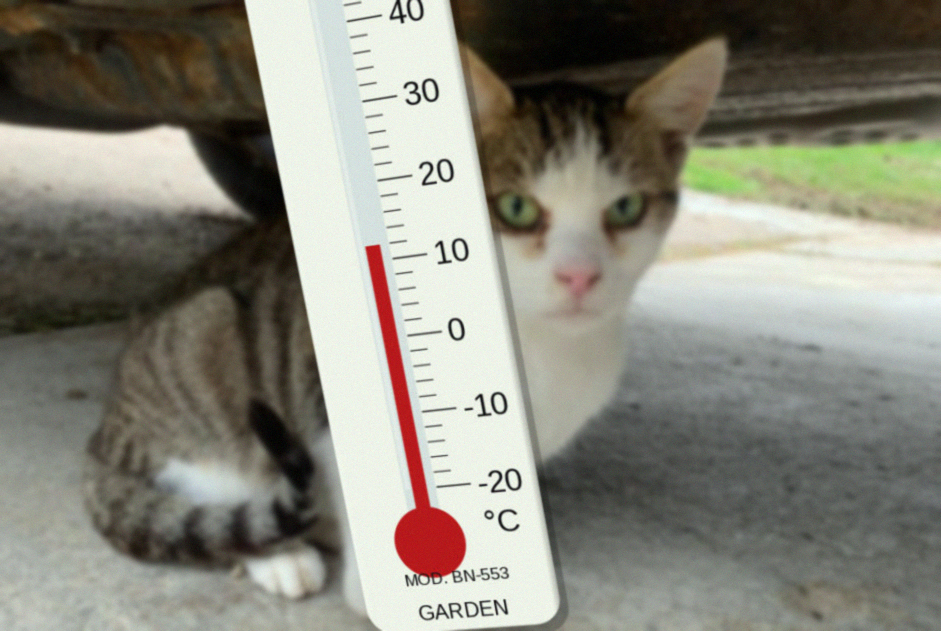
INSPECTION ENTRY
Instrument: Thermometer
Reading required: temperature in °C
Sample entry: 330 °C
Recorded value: 12 °C
